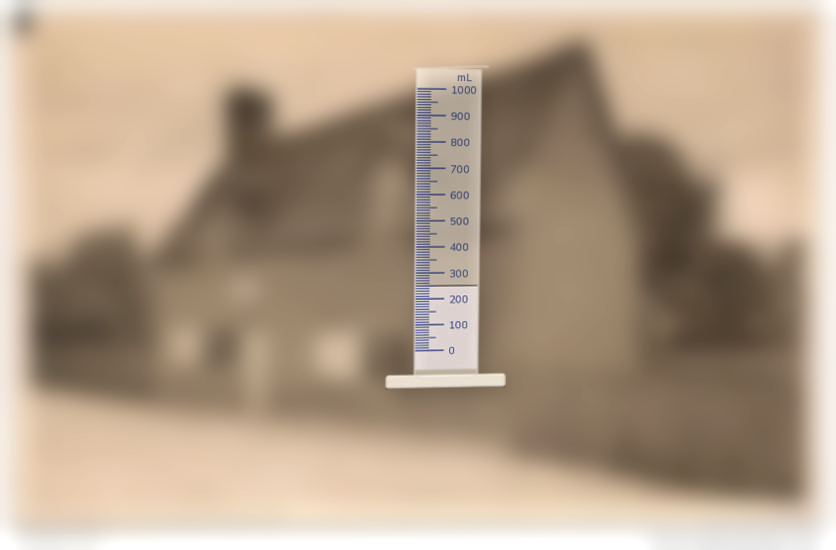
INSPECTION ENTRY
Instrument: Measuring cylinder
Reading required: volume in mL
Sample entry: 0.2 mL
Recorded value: 250 mL
